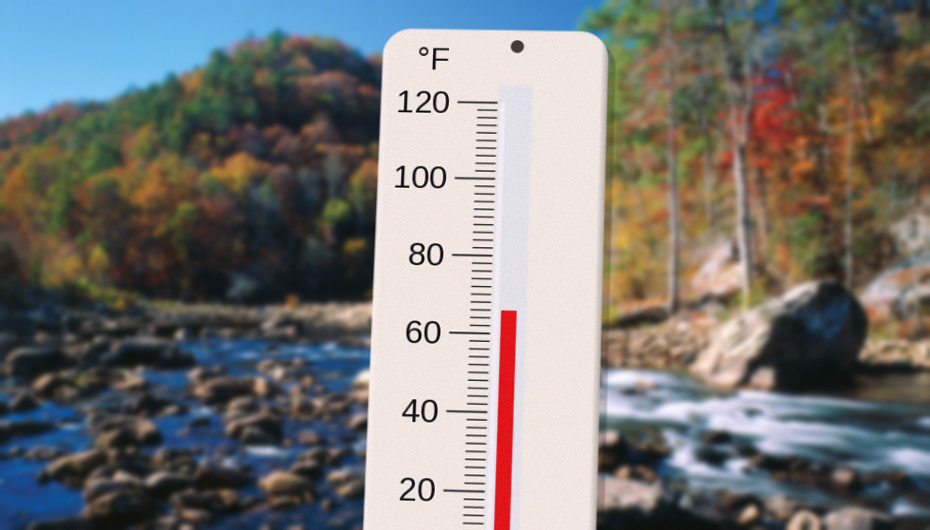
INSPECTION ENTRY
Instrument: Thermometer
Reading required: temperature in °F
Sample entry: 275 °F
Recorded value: 66 °F
